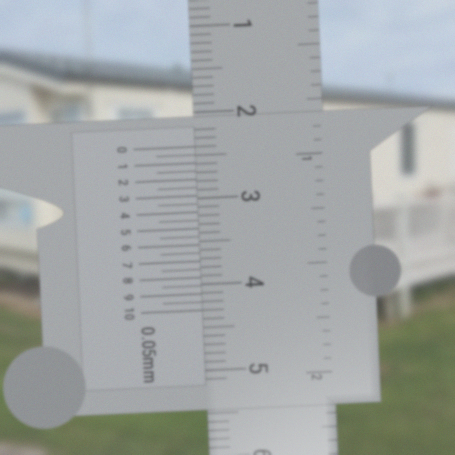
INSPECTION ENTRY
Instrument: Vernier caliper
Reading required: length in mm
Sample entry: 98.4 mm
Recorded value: 24.0 mm
